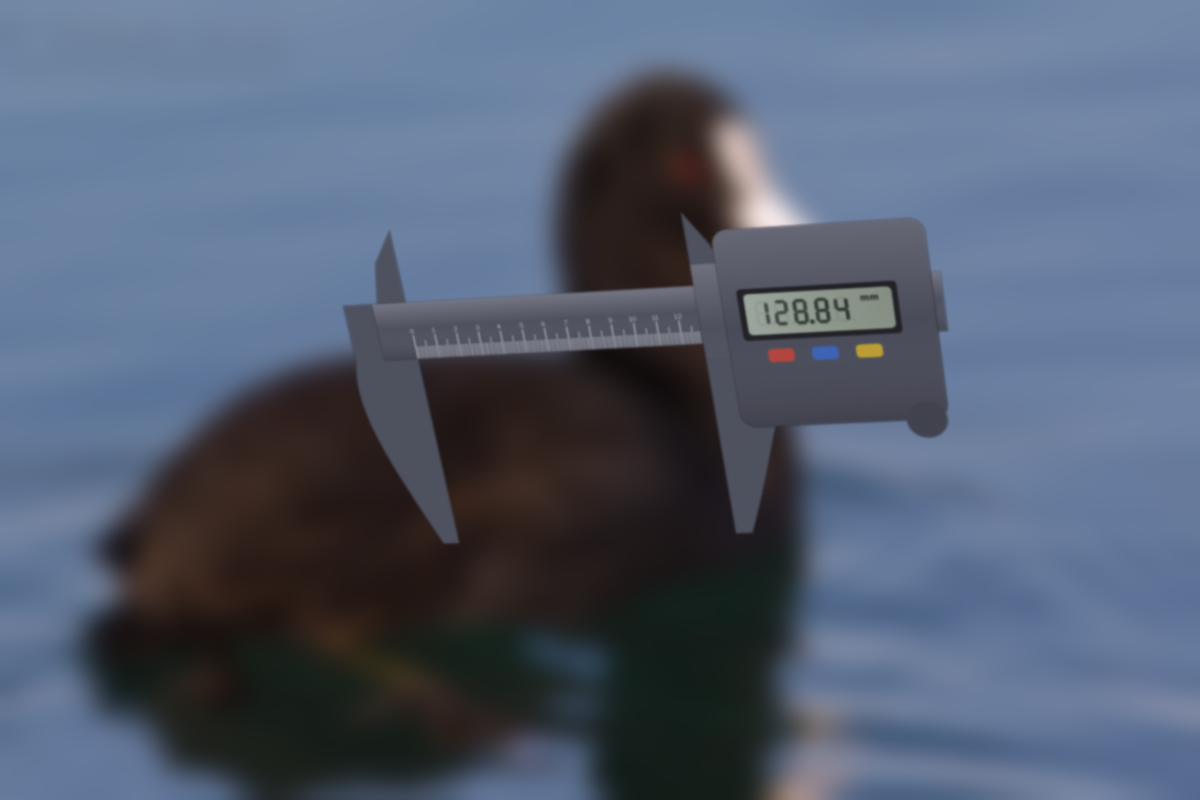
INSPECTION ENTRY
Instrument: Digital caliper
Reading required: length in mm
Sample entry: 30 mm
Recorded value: 128.84 mm
